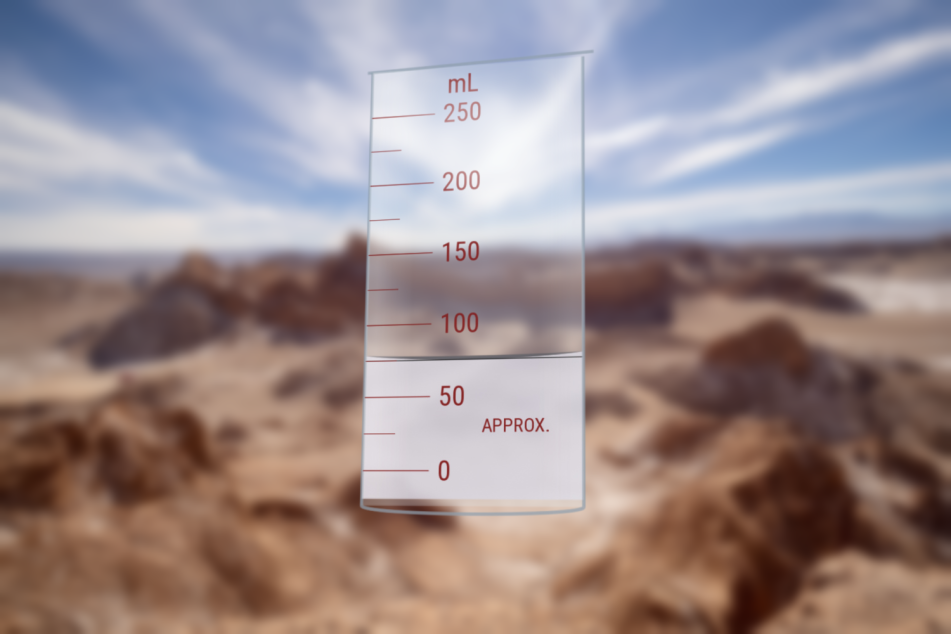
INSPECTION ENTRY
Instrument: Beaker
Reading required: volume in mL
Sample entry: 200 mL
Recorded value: 75 mL
